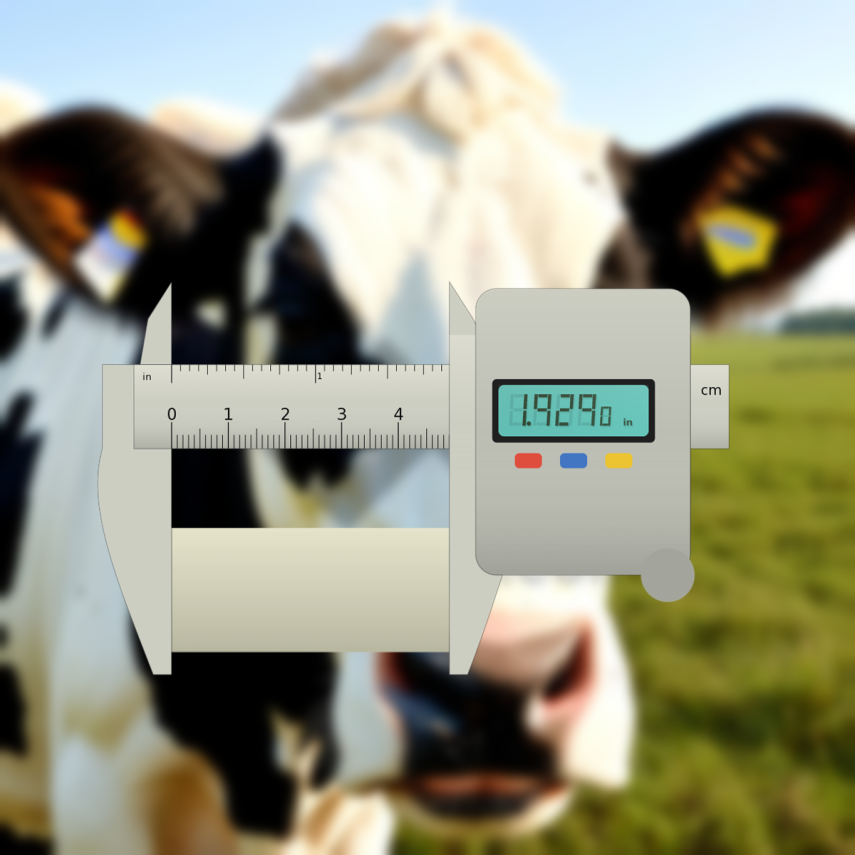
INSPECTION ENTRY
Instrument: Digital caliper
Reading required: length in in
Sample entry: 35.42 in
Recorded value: 1.9290 in
